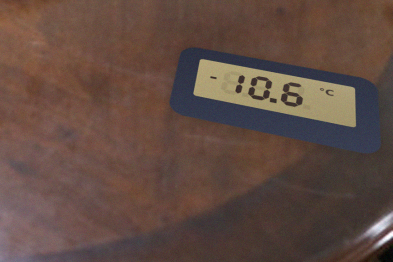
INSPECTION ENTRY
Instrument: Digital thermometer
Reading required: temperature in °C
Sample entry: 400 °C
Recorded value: -10.6 °C
